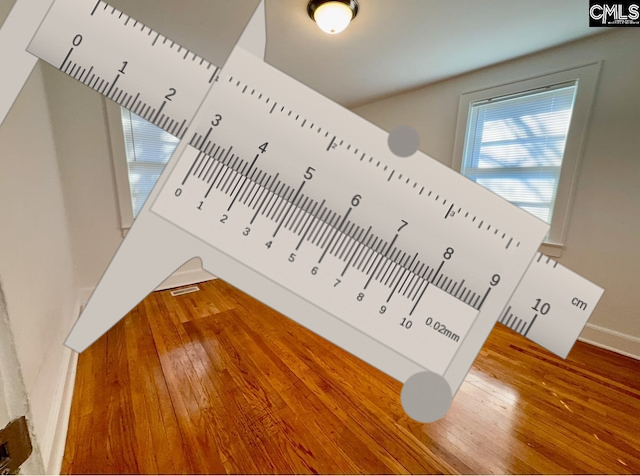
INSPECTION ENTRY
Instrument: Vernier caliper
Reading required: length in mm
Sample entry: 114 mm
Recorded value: 30.5 mm
